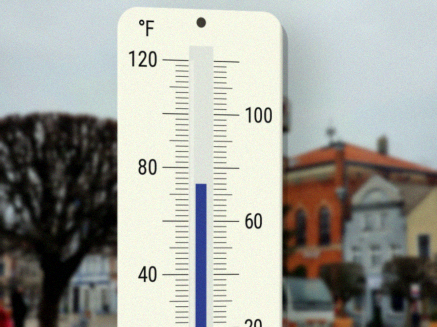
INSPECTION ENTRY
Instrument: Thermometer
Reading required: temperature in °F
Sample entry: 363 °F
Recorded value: 74 °F
